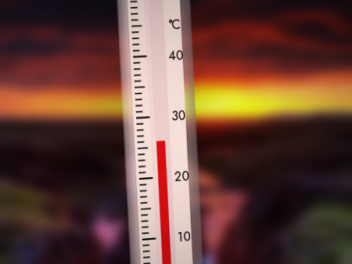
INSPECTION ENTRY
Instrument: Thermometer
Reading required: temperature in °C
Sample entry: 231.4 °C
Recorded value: 26 °C
